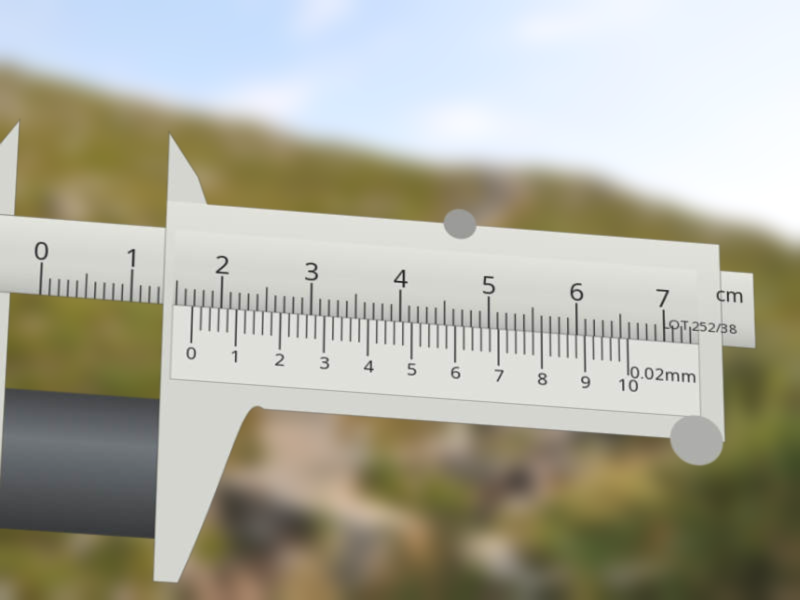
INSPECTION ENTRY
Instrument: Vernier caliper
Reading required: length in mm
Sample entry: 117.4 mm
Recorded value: 16.8 mm
